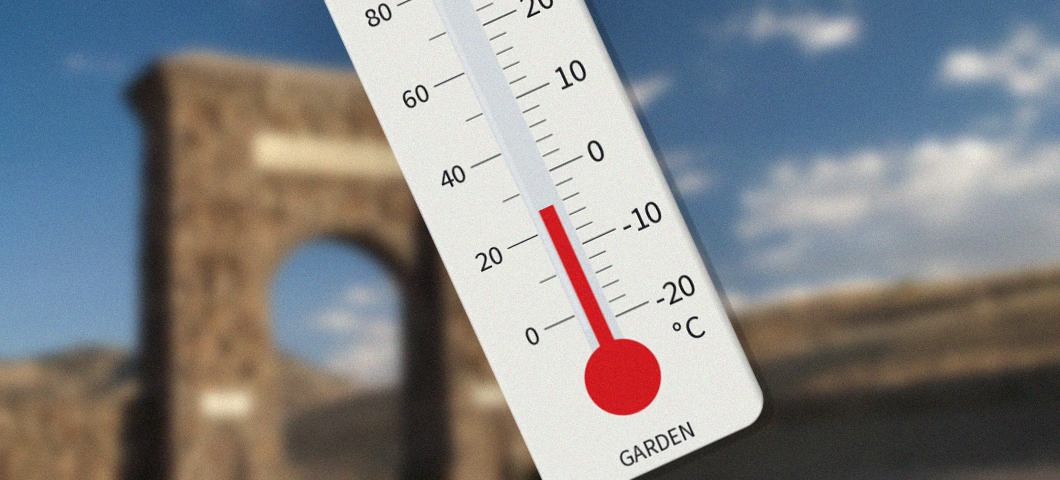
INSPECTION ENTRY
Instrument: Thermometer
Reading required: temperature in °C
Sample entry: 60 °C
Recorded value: -4 °C
